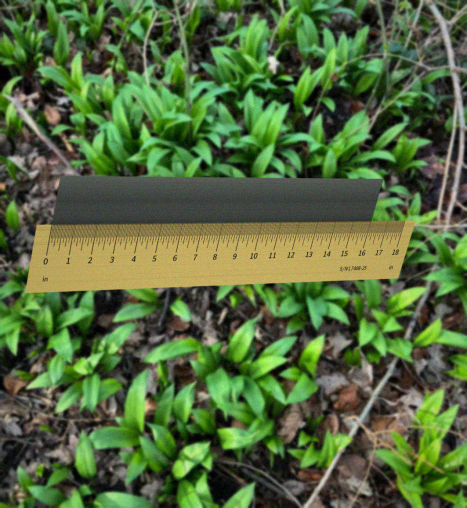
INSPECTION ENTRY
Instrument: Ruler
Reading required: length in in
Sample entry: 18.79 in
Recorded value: 16 in
